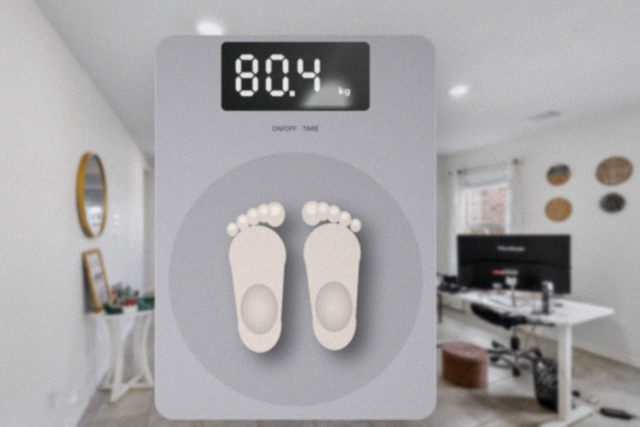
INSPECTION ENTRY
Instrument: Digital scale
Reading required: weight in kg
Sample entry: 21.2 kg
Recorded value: 80.4 kg
